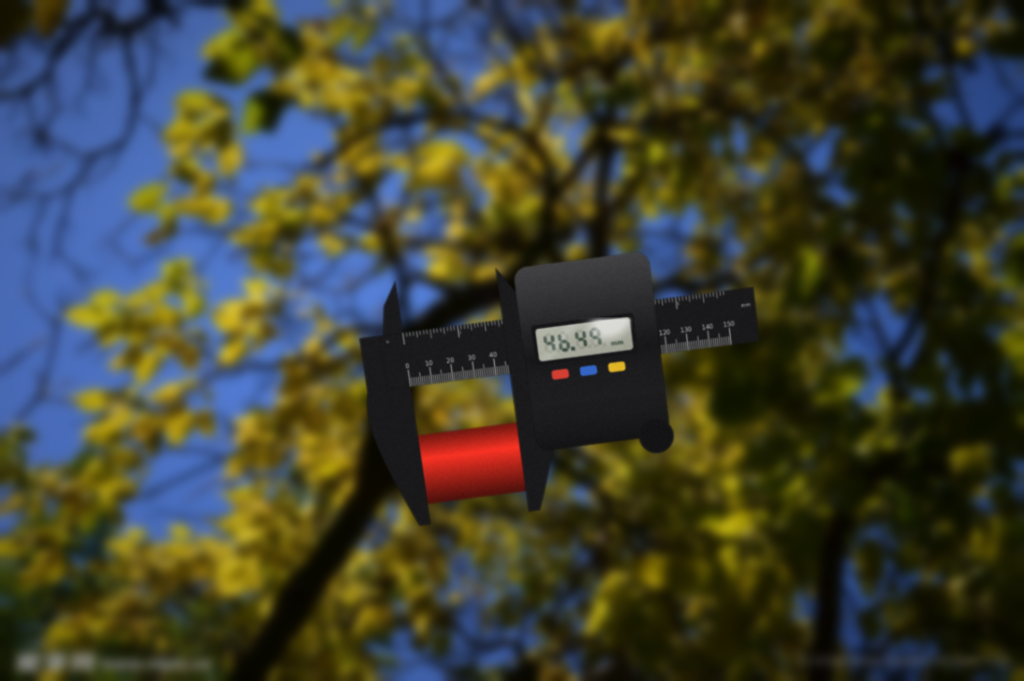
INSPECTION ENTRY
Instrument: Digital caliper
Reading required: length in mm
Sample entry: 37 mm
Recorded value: 46.49 mm
